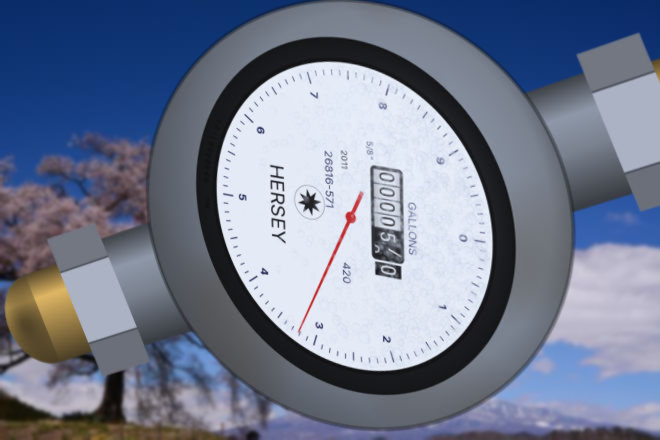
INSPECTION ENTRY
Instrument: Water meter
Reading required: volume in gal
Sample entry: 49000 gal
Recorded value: 573.2 gal
